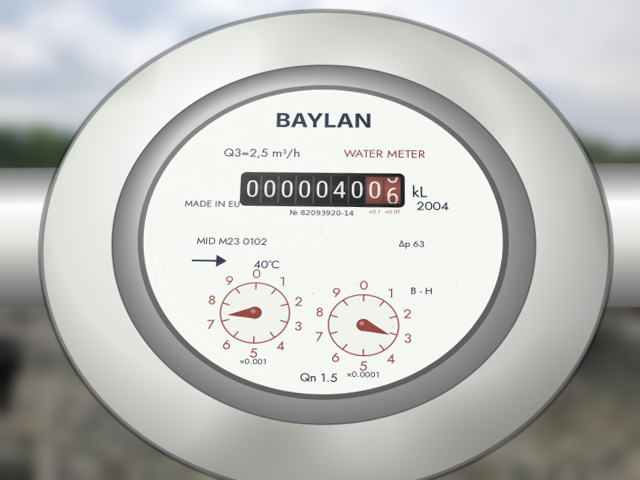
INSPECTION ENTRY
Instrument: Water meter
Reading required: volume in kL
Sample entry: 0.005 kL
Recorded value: 40.0573 kL
